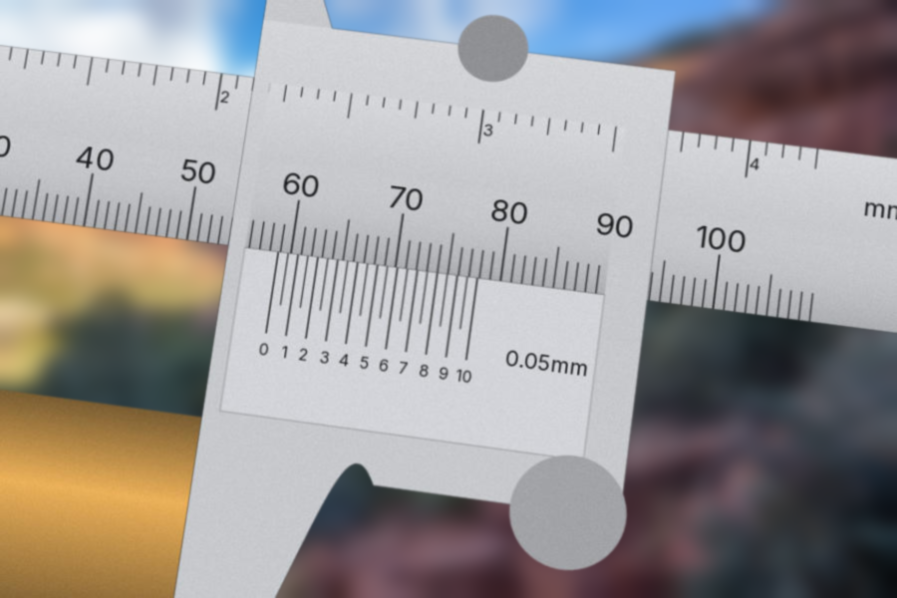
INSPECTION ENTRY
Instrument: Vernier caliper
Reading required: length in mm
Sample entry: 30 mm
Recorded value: 58.8 mm
